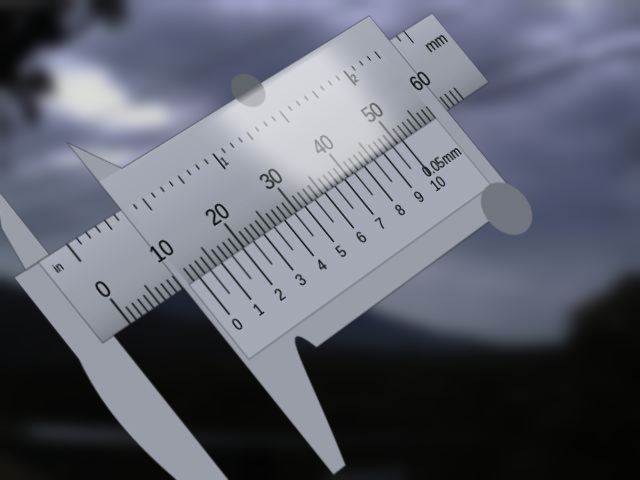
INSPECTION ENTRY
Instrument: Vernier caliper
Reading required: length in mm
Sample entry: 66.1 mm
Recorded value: 12.0 mm
